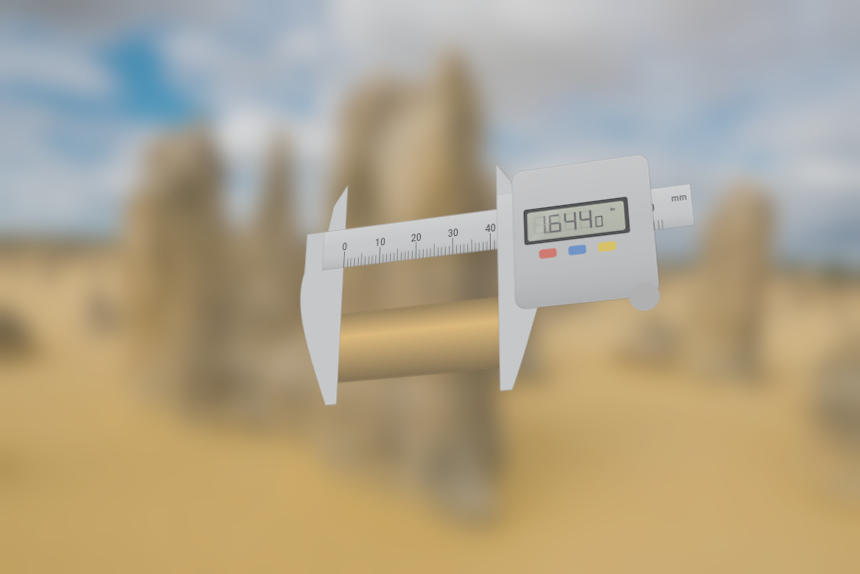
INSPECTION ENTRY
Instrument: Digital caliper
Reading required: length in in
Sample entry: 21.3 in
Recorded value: 1.6440 in
